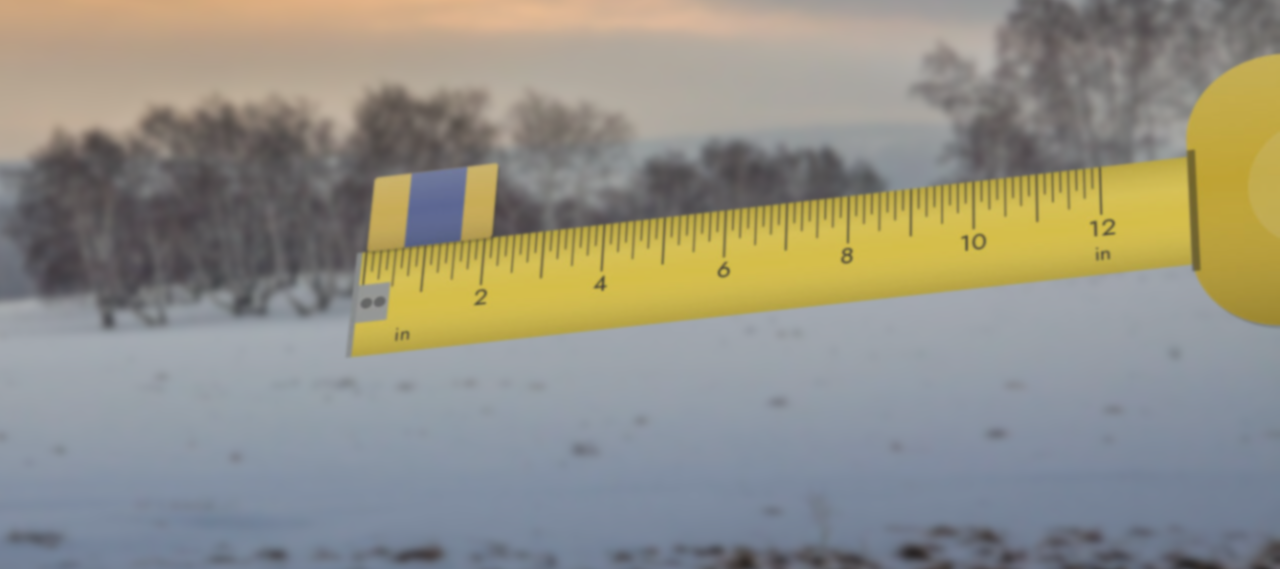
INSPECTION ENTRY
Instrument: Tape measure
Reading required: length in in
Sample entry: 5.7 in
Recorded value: 2.125 in
